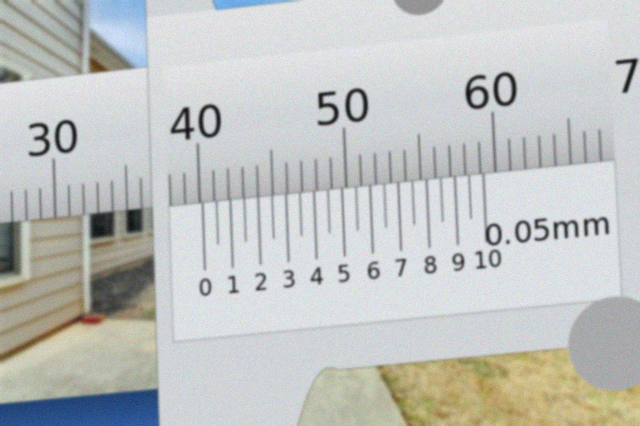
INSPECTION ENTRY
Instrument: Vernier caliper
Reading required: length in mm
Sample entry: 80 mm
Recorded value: 40.2 mm
